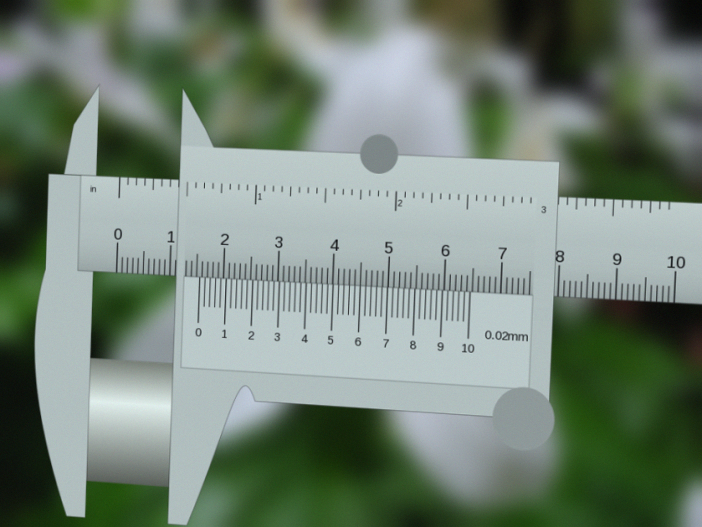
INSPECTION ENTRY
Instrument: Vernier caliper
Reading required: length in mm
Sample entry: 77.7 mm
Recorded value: 15.6 mm
